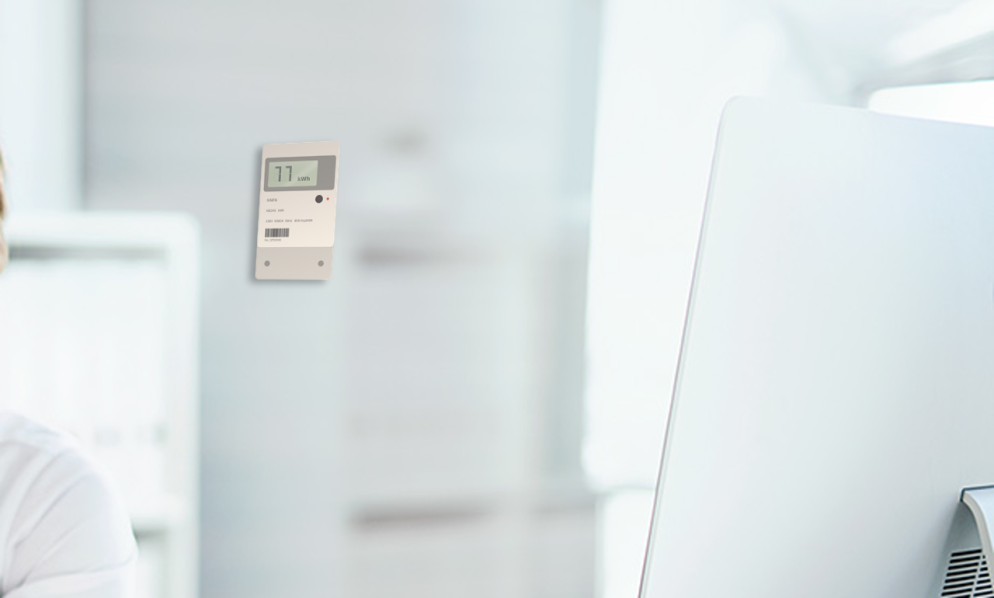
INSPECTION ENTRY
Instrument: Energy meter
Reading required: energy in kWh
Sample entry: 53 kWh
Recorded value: 77 kWh
